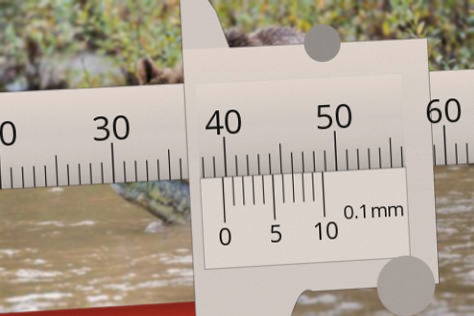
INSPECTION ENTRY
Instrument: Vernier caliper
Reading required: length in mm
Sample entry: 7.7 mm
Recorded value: 39.7 mm
